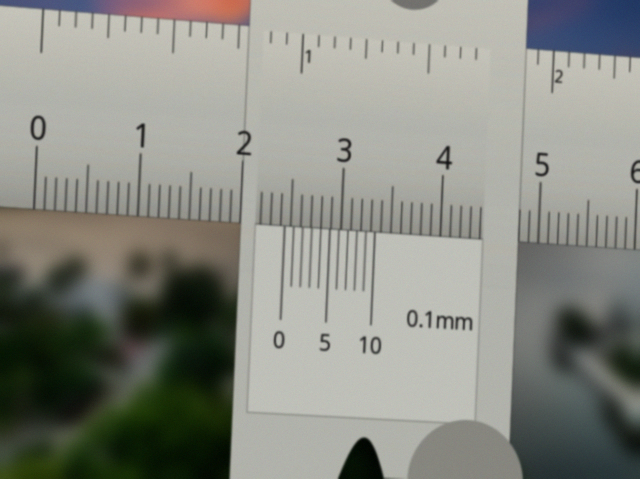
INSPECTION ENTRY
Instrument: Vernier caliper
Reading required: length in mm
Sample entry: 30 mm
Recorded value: 24.4 mm
